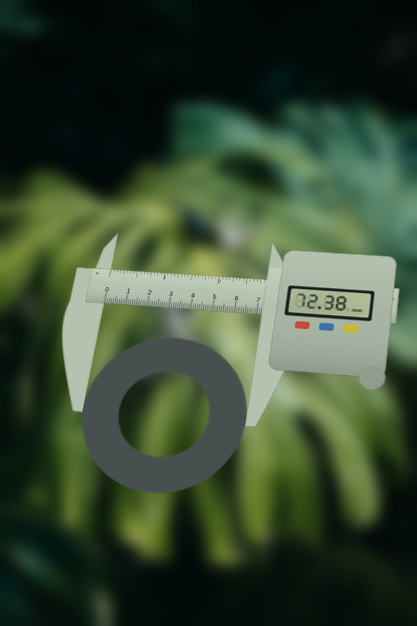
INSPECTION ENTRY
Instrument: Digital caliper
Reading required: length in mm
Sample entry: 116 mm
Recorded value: 72.38 mm
